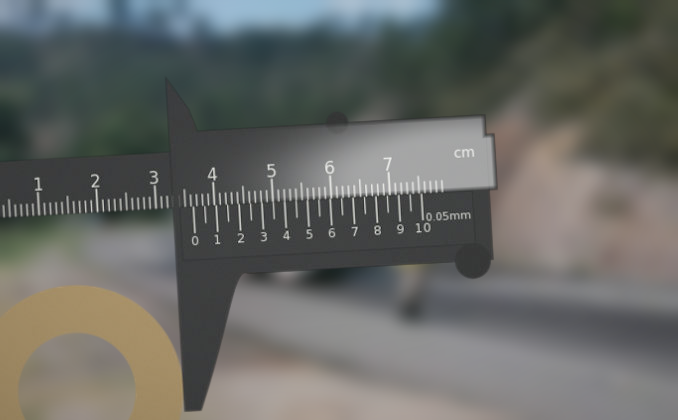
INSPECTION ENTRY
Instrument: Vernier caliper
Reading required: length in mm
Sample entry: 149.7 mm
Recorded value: 36.4 mm
